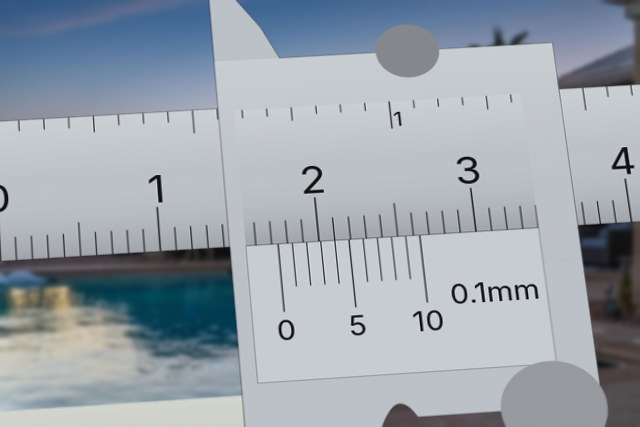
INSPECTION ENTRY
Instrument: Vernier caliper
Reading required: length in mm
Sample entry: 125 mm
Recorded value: 17.4 mm
